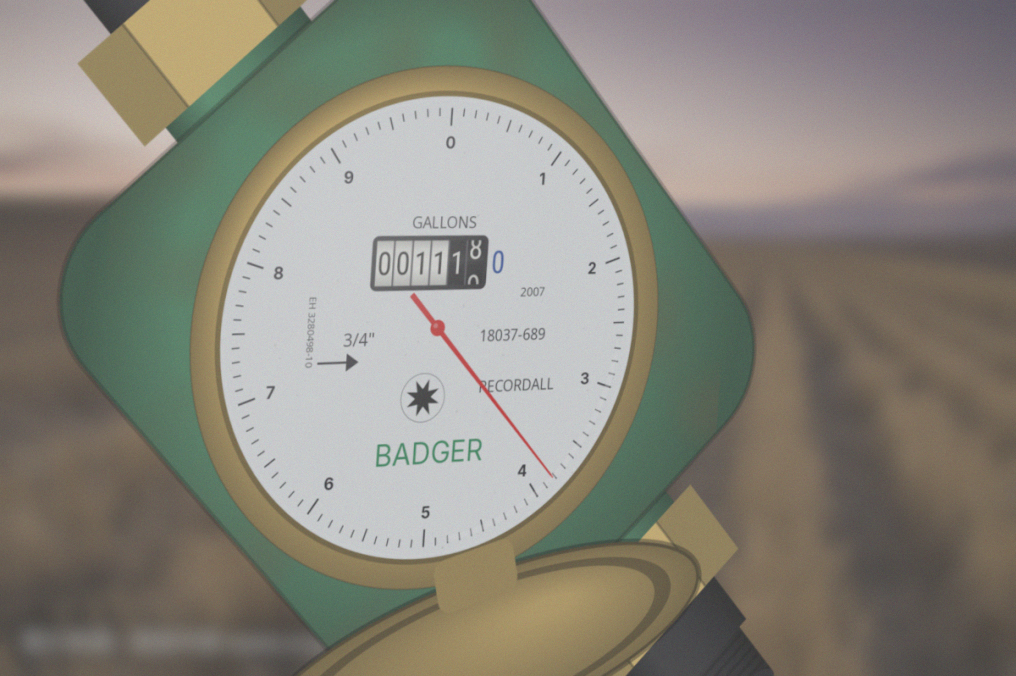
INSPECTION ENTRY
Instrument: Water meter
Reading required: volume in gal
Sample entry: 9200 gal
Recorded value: 11183.8 gal
